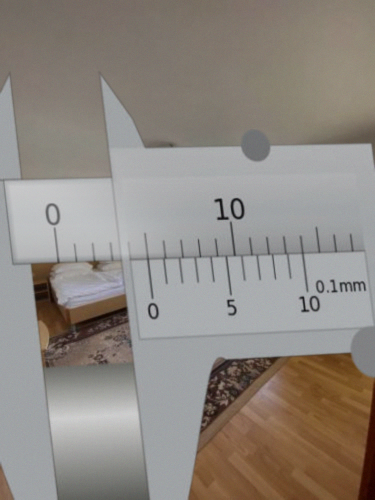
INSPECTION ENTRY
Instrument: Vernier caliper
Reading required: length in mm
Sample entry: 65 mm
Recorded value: 5.0 mm
